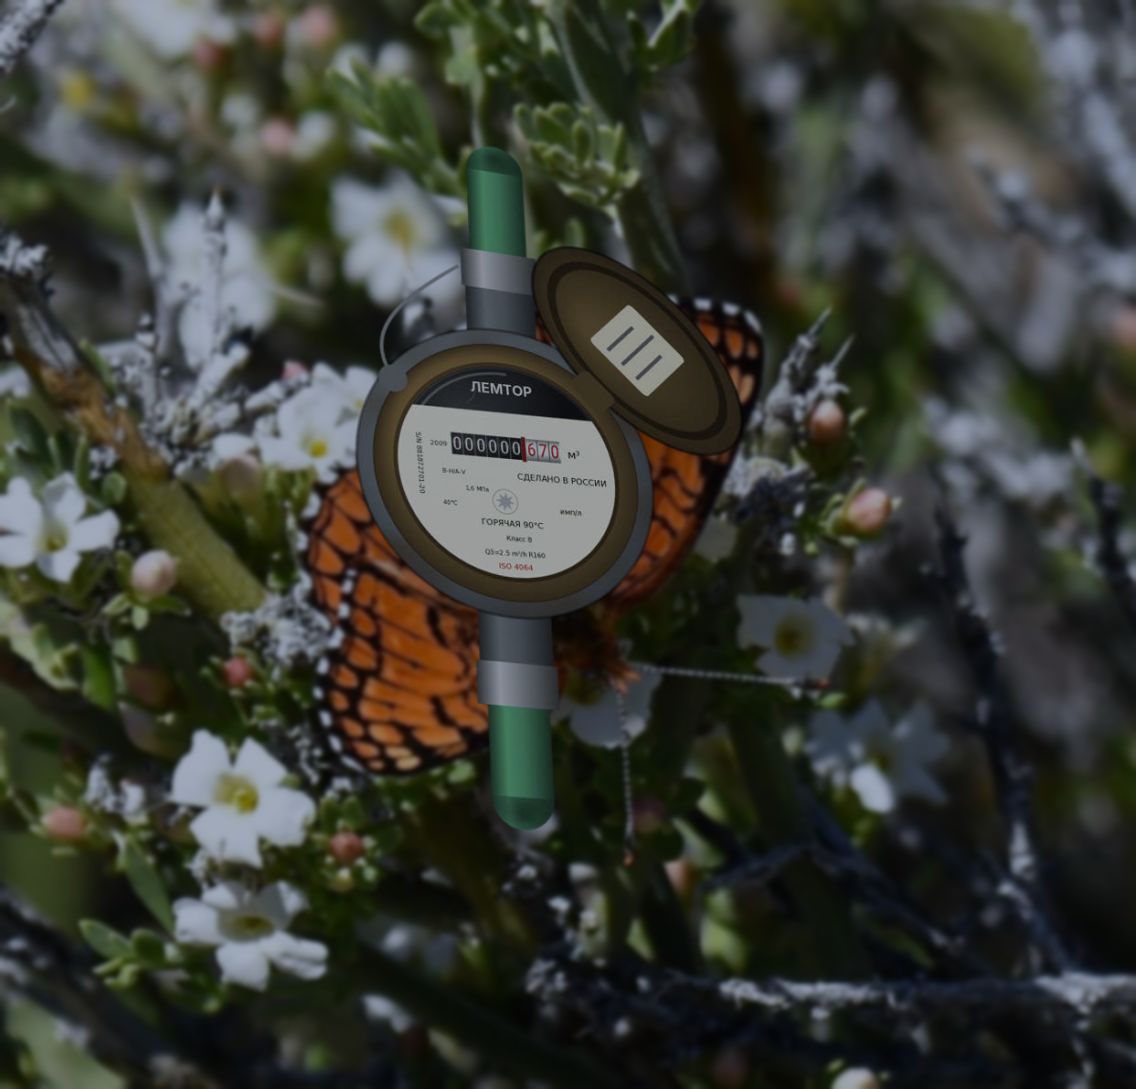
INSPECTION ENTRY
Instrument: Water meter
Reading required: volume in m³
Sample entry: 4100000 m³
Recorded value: 0.670 m³
